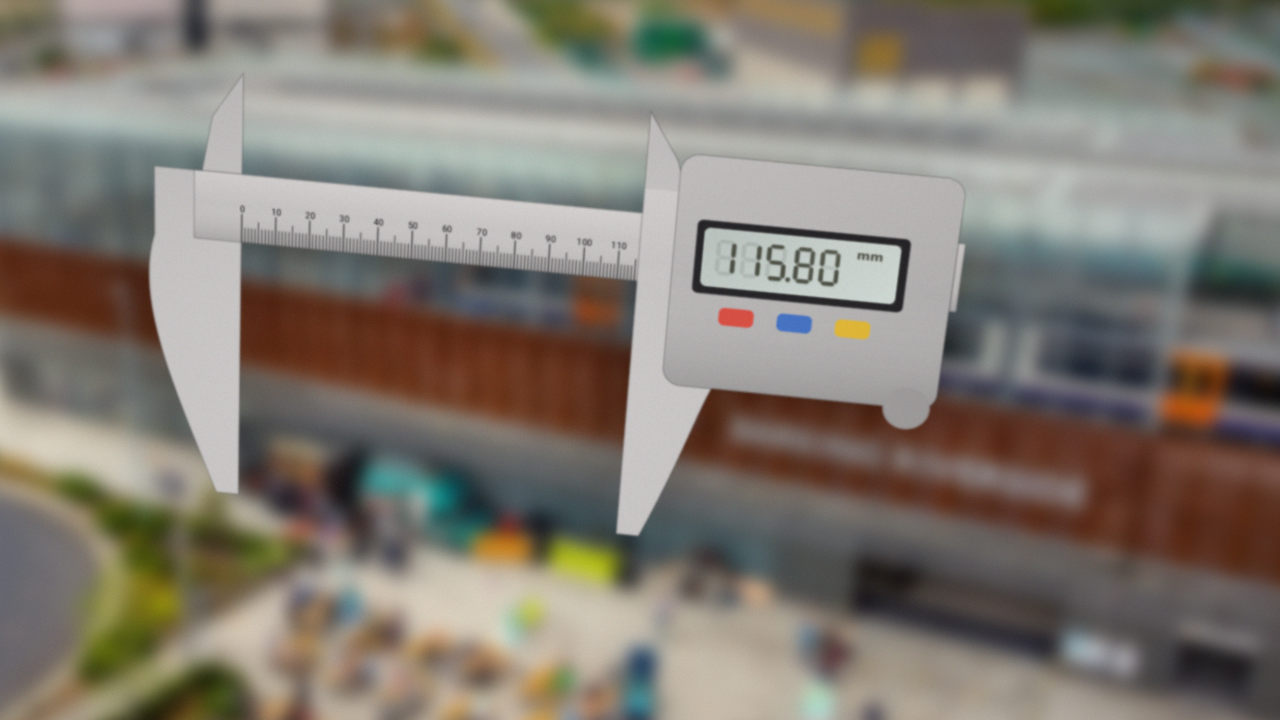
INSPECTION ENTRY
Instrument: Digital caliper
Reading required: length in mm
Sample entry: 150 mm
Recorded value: 115.80 mm
